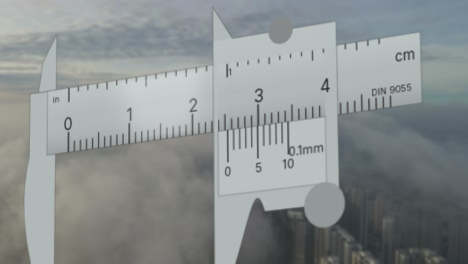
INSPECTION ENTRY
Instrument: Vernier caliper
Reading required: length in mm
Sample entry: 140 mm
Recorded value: 25.4 mm
